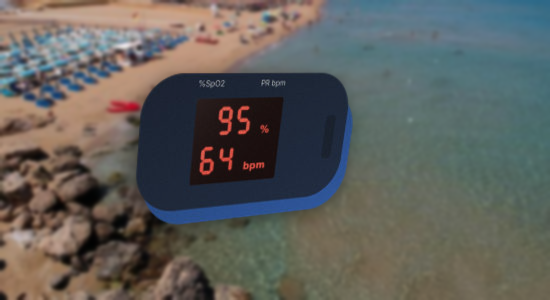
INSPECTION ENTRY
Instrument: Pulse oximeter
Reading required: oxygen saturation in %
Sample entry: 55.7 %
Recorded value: 95 %
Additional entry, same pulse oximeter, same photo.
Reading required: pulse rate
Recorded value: 64 bpm
